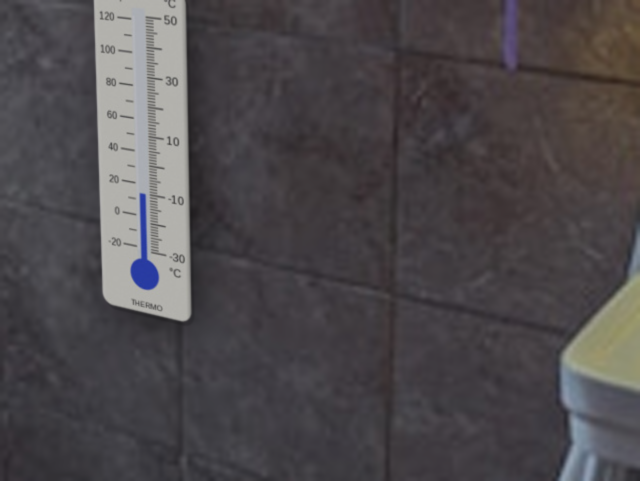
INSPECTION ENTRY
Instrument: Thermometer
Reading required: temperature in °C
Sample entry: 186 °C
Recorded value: -10 °C
